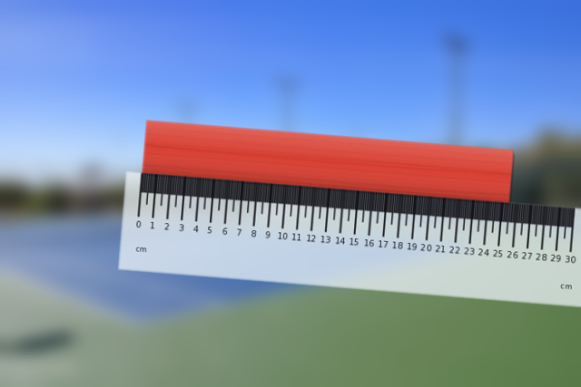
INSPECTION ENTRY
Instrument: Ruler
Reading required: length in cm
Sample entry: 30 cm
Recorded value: 25.5 cm
